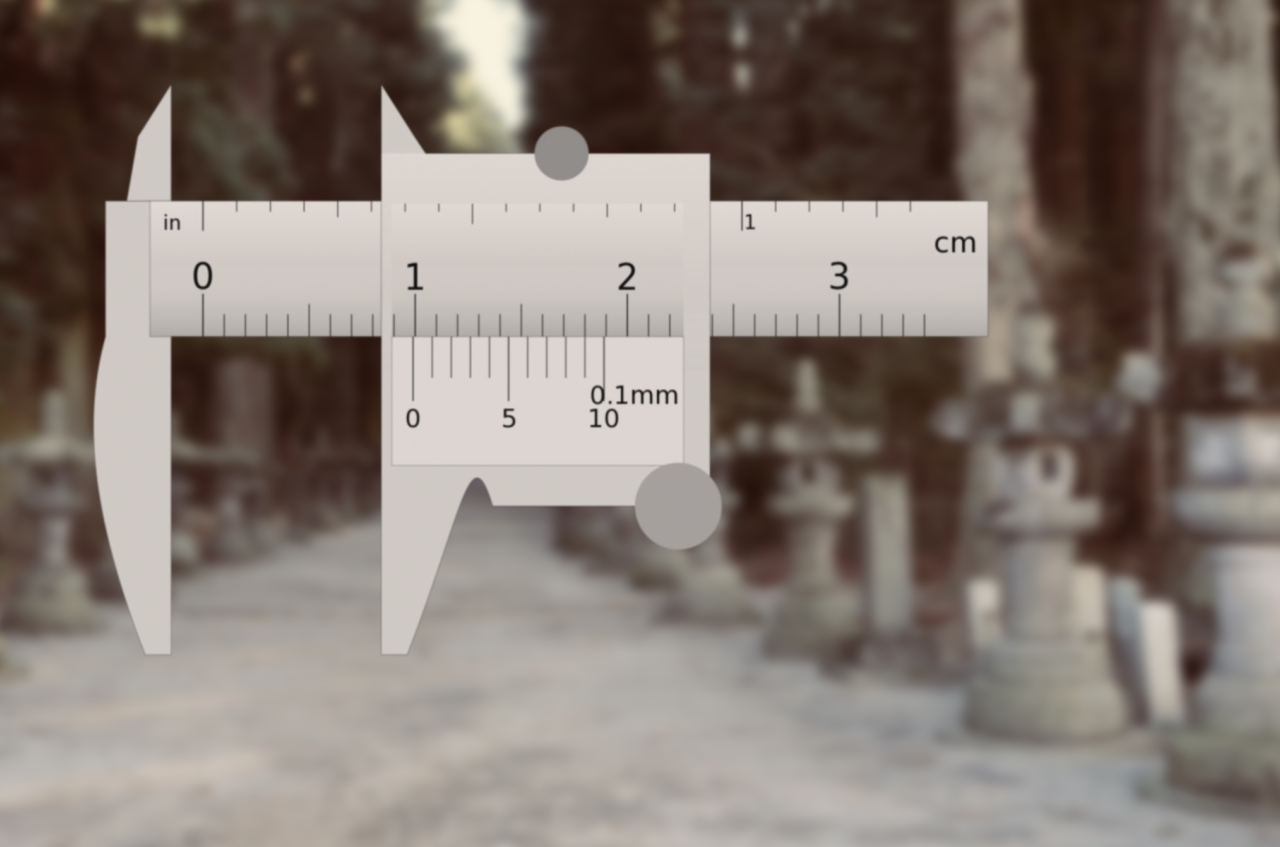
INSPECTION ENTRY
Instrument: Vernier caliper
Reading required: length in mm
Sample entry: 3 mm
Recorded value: 9.9 mm
